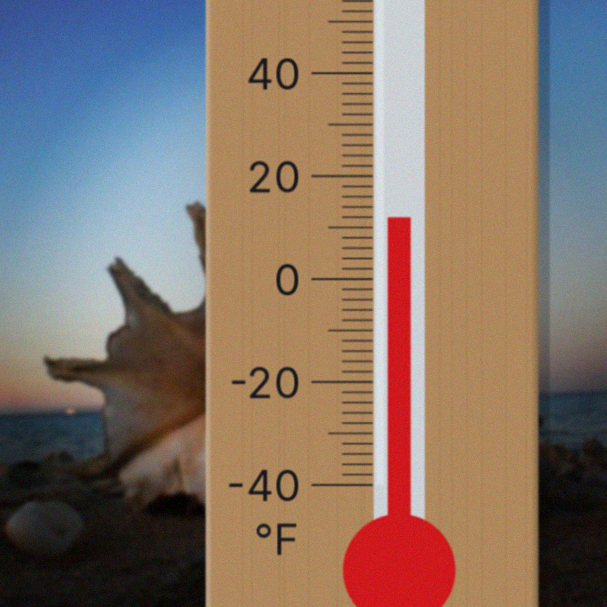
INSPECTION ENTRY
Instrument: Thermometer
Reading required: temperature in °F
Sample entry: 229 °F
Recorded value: 12 °F
